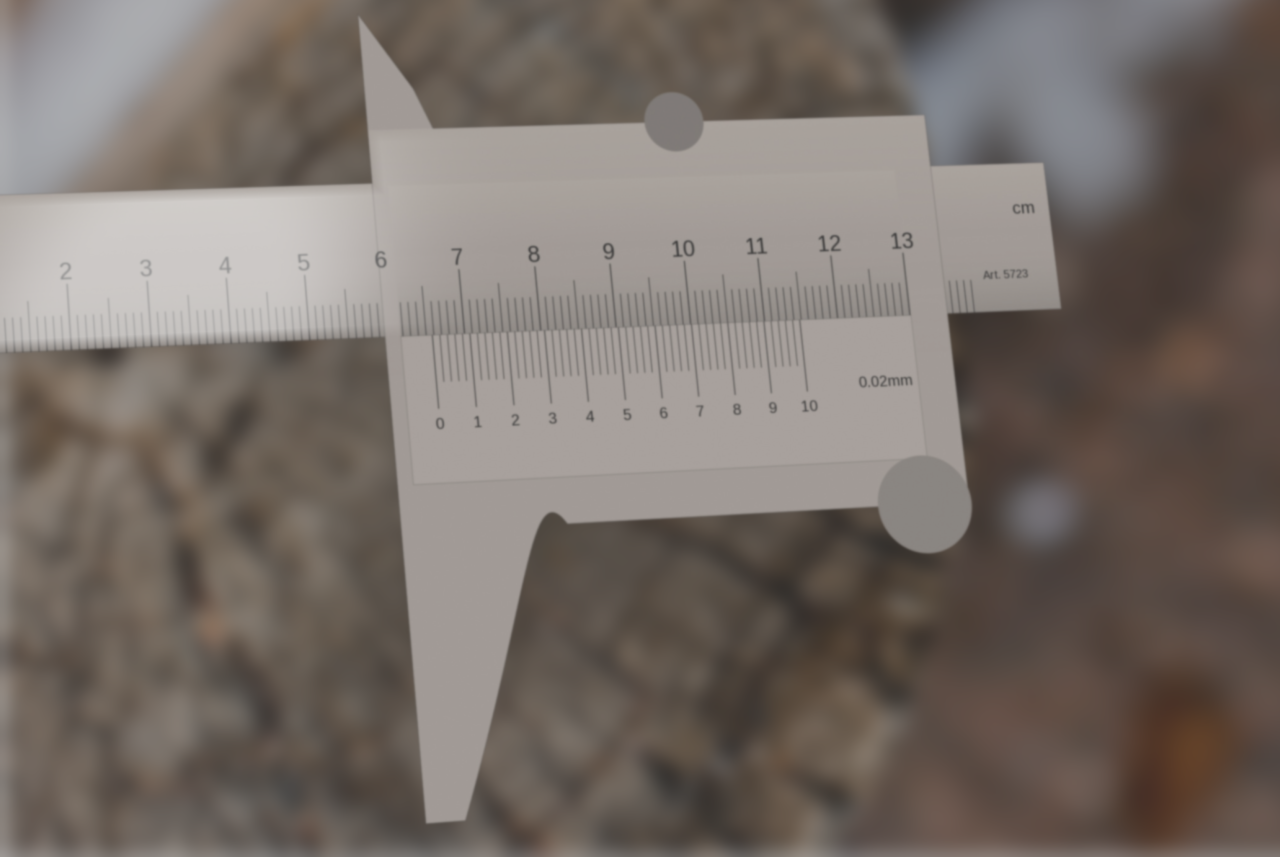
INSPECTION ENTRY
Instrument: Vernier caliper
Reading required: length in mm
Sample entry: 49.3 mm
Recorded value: 65.8 mm
